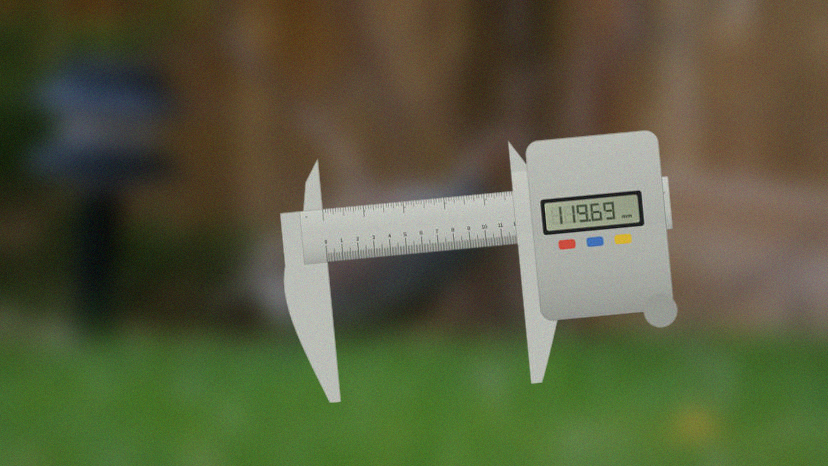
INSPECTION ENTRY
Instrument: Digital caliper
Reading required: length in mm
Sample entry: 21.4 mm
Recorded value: 119.69 mm
